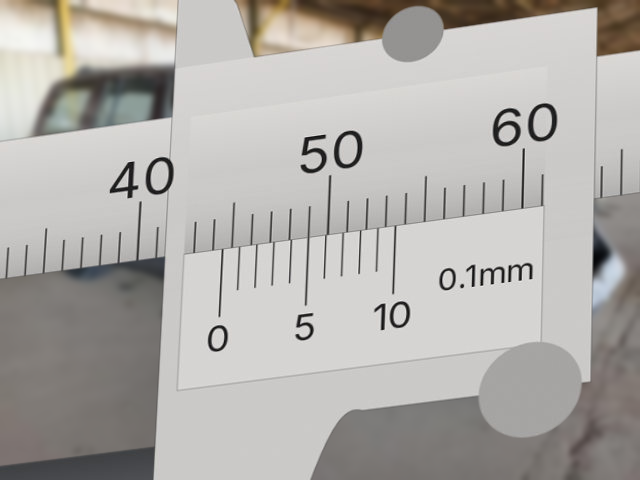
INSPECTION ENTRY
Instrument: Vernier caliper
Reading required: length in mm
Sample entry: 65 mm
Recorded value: 44.5 mm
